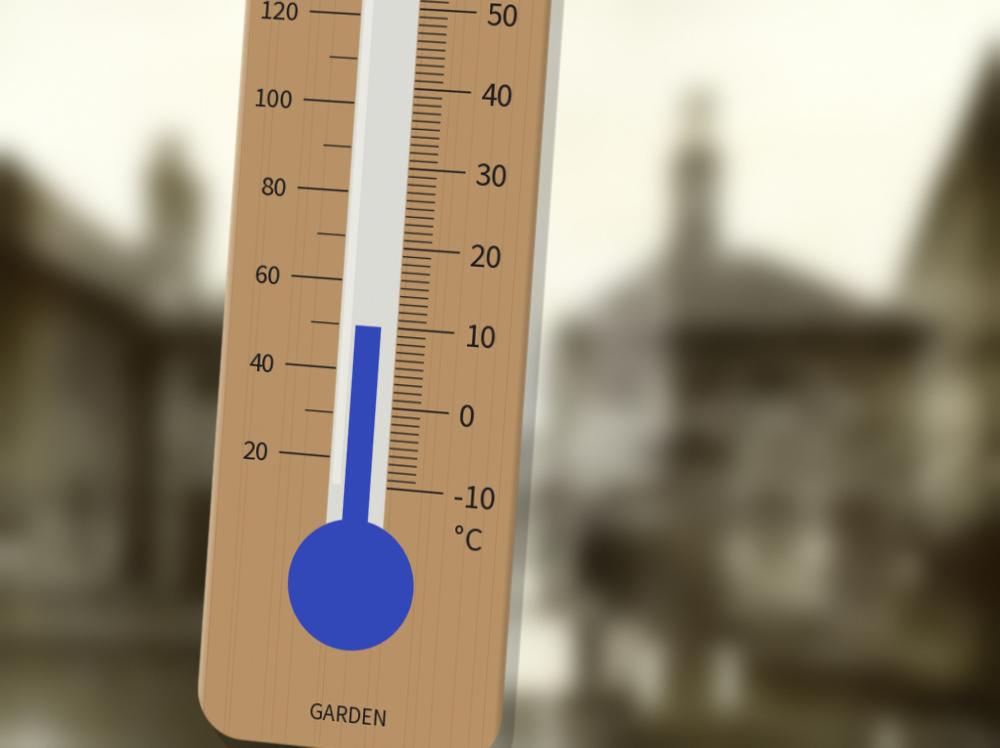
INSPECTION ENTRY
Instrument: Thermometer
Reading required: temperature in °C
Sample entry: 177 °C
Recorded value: 10 °C
